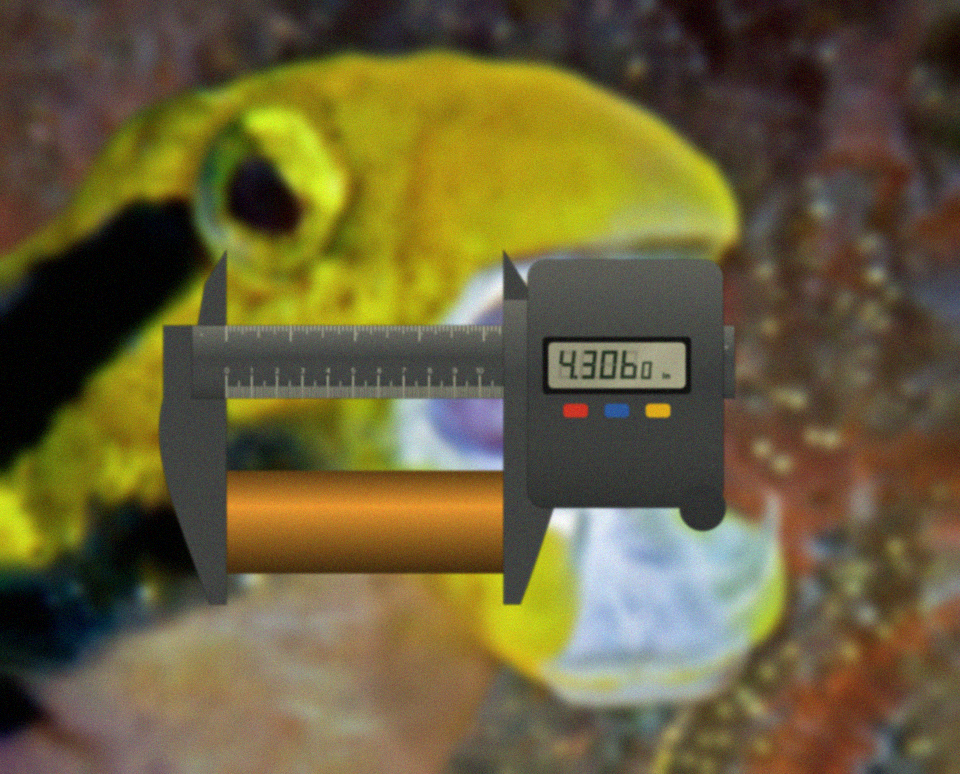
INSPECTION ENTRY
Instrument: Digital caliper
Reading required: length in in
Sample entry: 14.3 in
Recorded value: 4.3060 in
